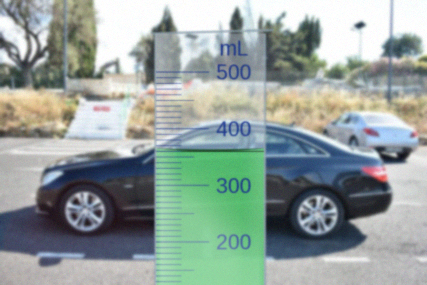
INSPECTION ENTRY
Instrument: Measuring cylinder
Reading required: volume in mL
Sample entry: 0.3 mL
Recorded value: 360 mL
